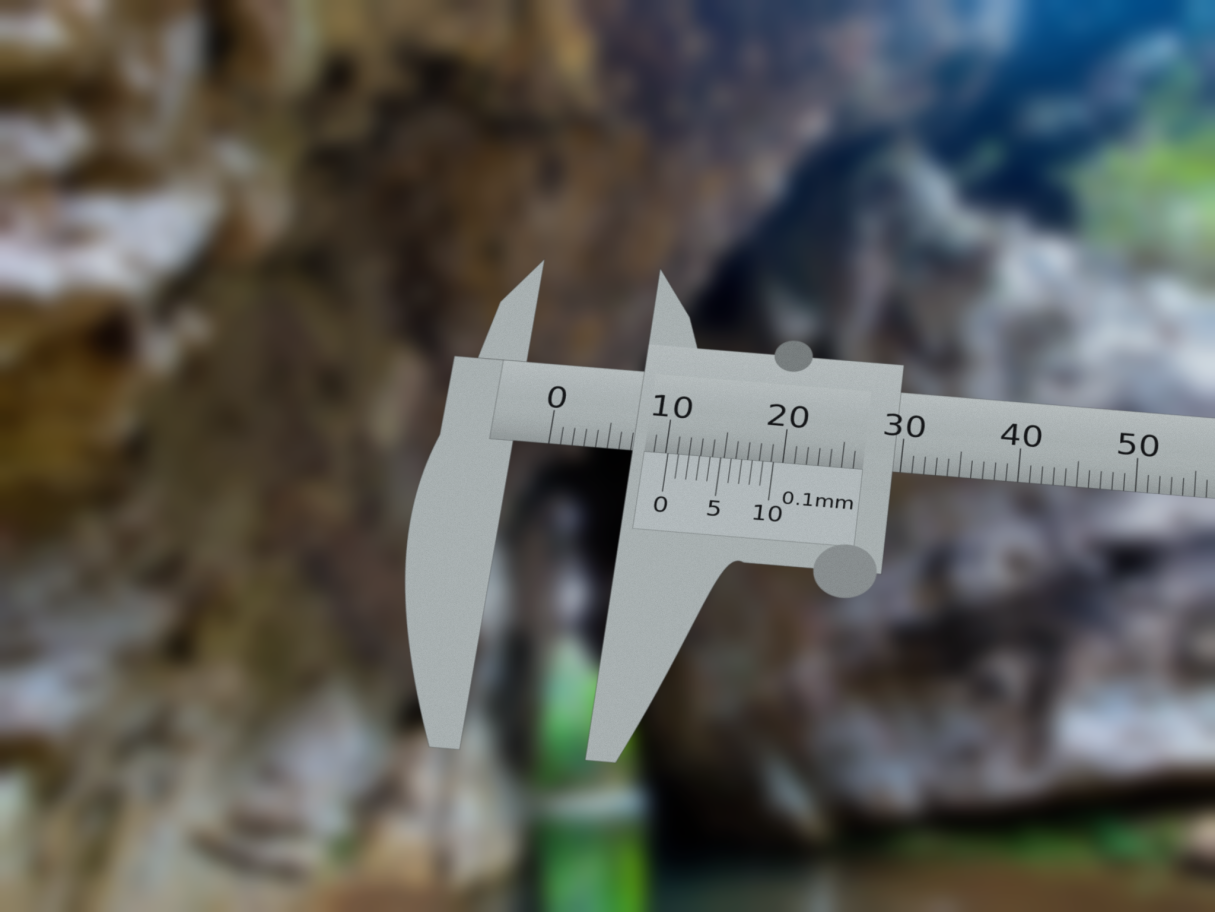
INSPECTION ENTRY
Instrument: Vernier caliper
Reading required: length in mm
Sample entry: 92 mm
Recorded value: 10.2 mm
